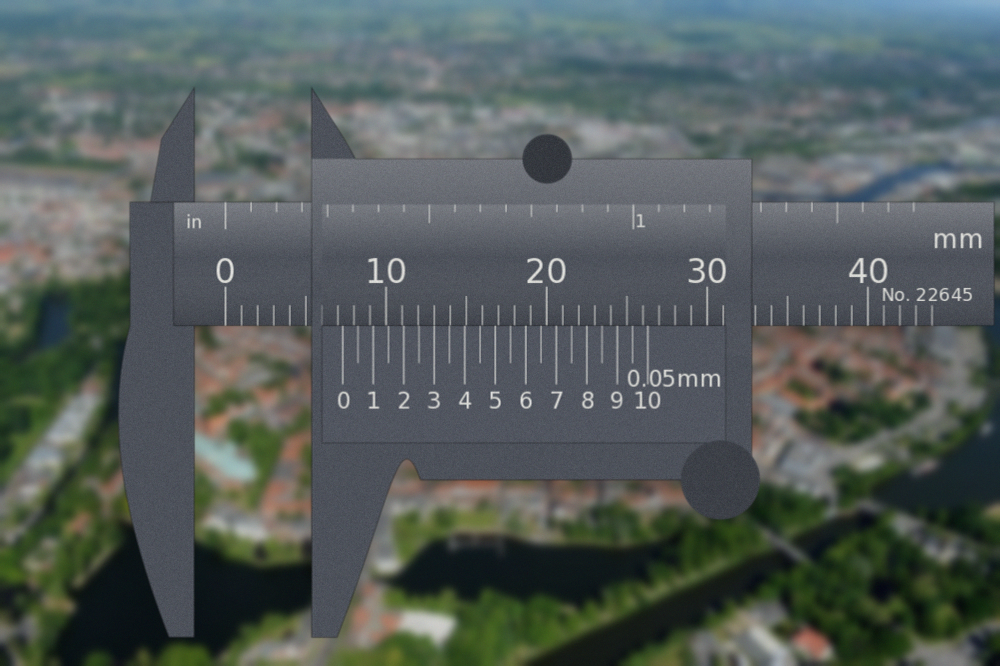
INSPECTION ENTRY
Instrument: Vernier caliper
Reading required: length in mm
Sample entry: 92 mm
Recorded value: 7.3 mm
